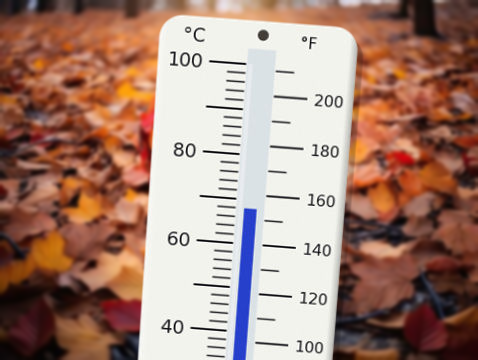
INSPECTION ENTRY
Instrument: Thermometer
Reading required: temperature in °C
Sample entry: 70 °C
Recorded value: 68 °C
